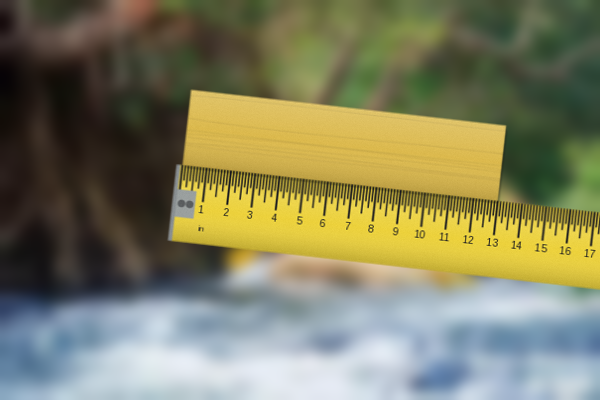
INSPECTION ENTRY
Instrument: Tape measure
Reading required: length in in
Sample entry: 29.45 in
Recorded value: 13 in
